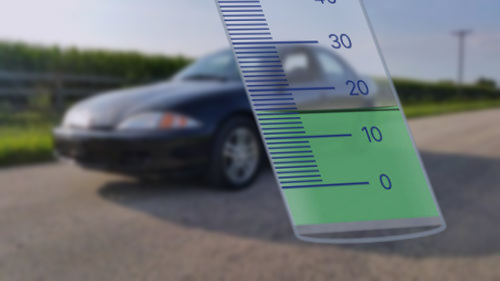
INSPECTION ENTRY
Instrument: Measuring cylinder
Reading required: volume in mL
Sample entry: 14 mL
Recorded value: 15 mL
